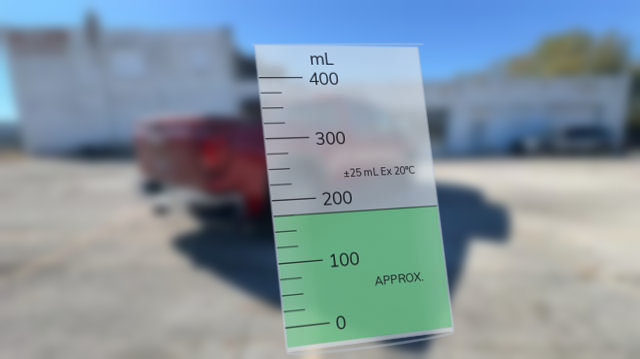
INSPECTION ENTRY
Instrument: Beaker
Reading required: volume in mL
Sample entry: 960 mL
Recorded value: 175 mL
